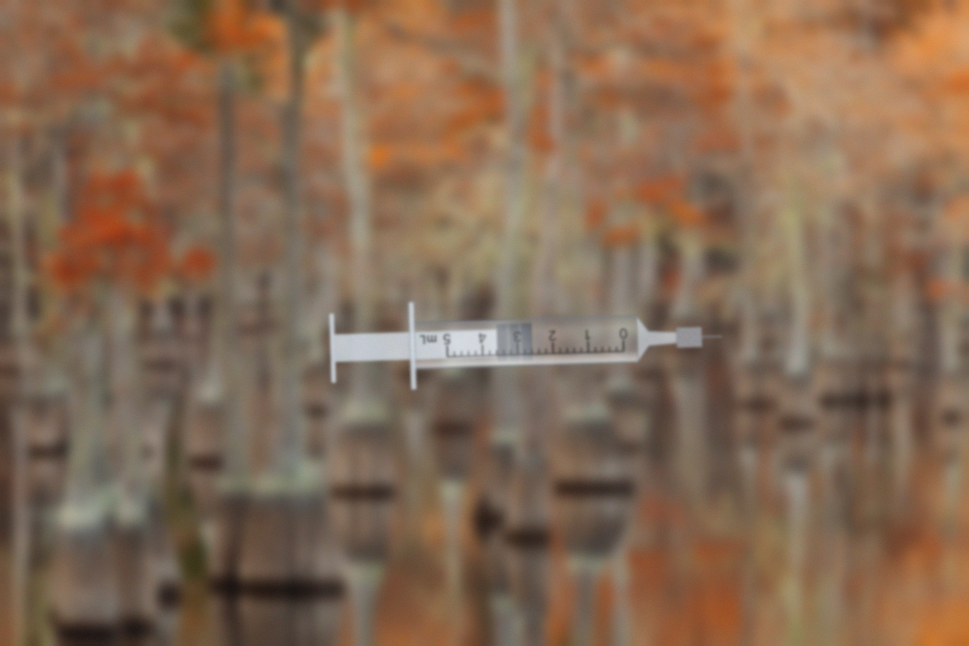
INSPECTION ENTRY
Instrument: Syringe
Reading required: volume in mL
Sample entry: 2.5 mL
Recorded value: 2.6 mL
